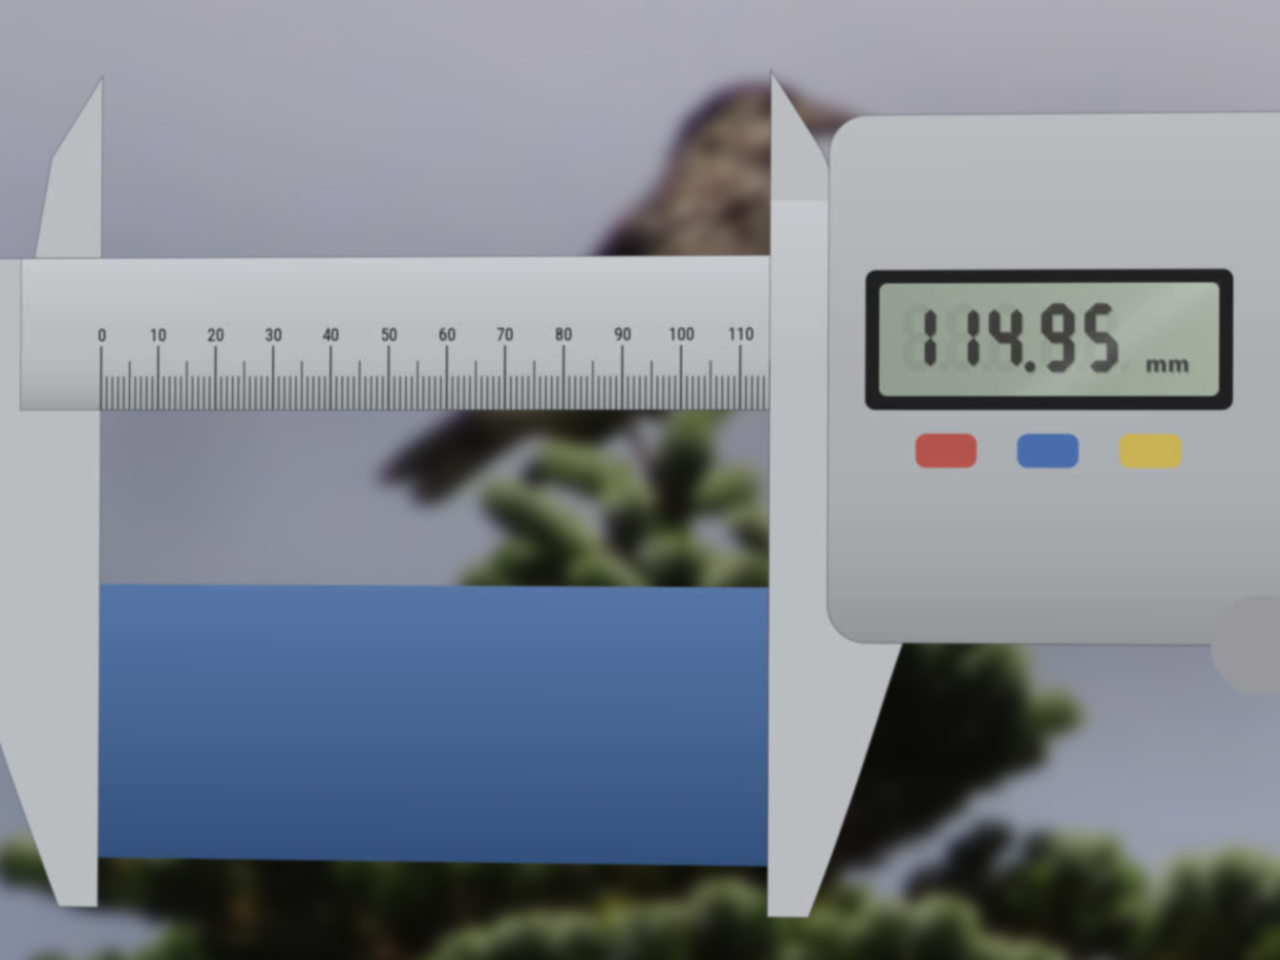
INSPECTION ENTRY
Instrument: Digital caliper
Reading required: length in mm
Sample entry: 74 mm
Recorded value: 114.95 mm
